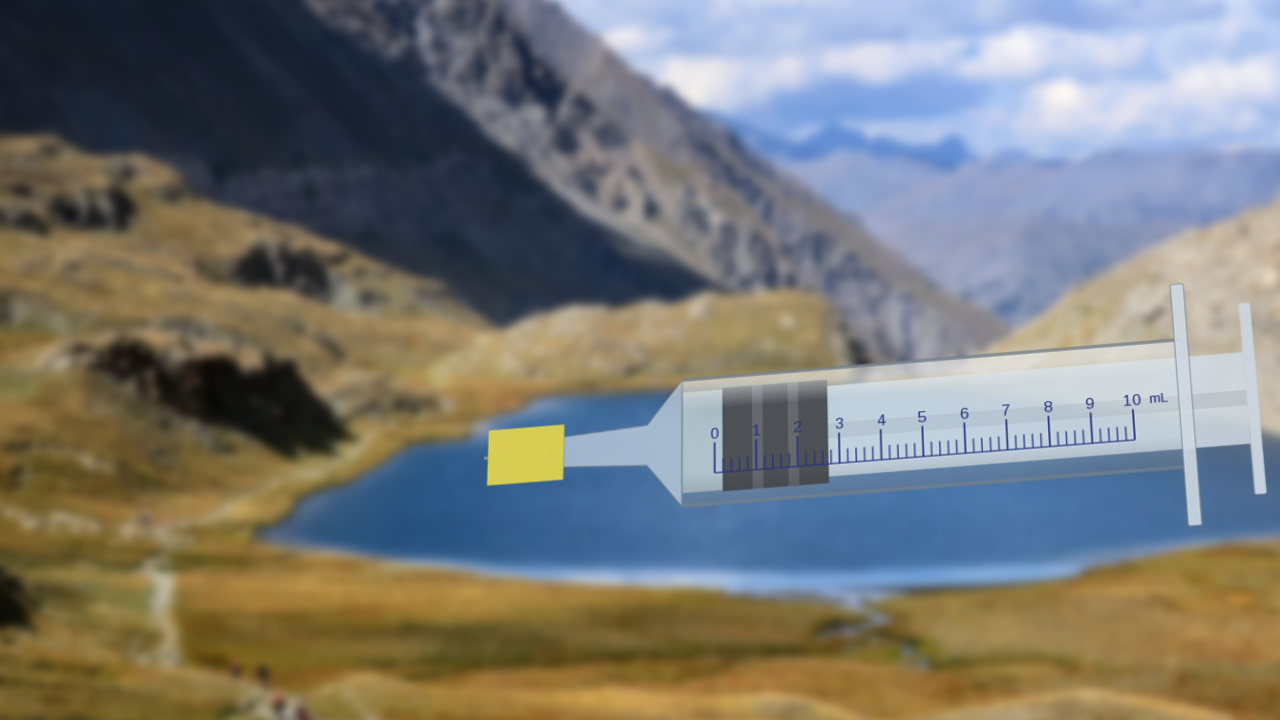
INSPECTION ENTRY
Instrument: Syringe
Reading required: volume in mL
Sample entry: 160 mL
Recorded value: 0.2 mL
